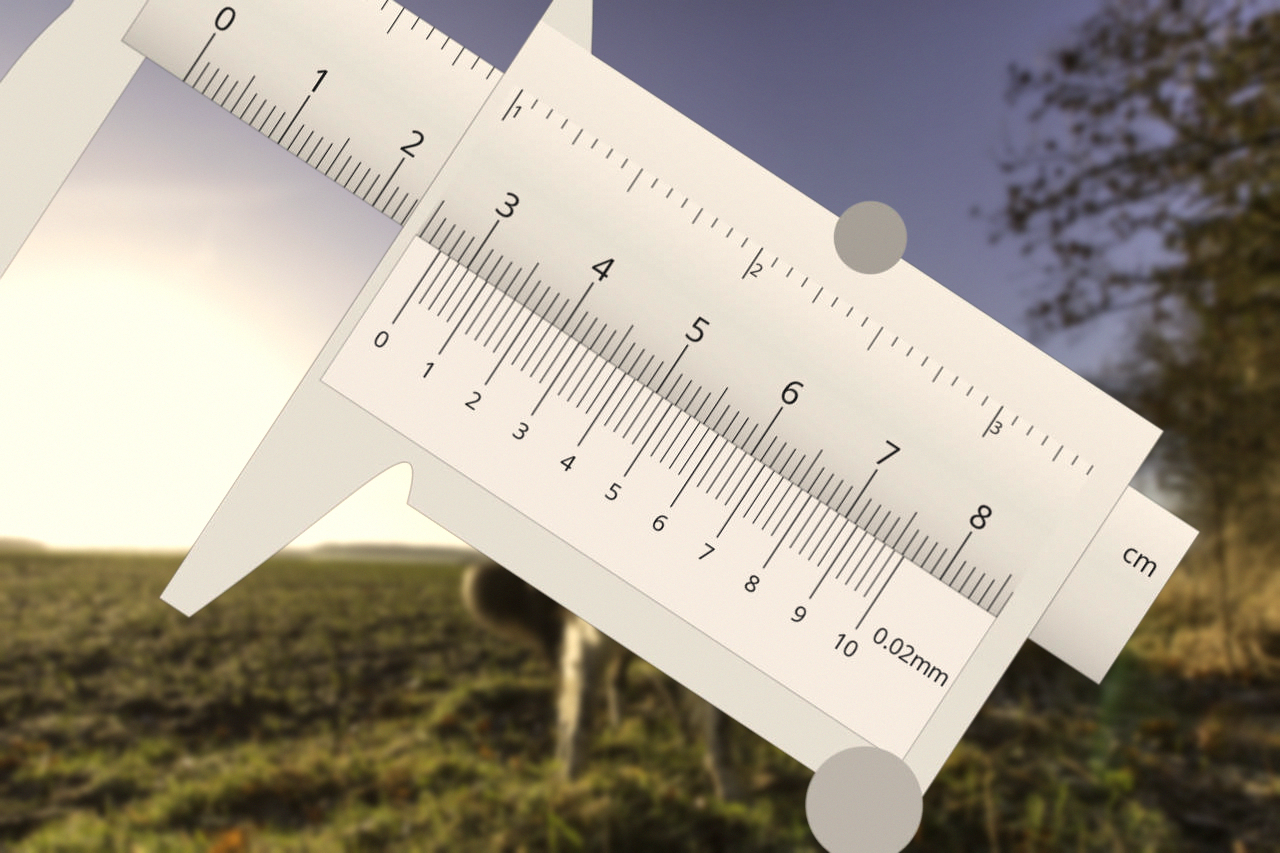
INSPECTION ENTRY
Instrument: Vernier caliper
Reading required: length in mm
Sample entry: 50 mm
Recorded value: 27.2 mm
